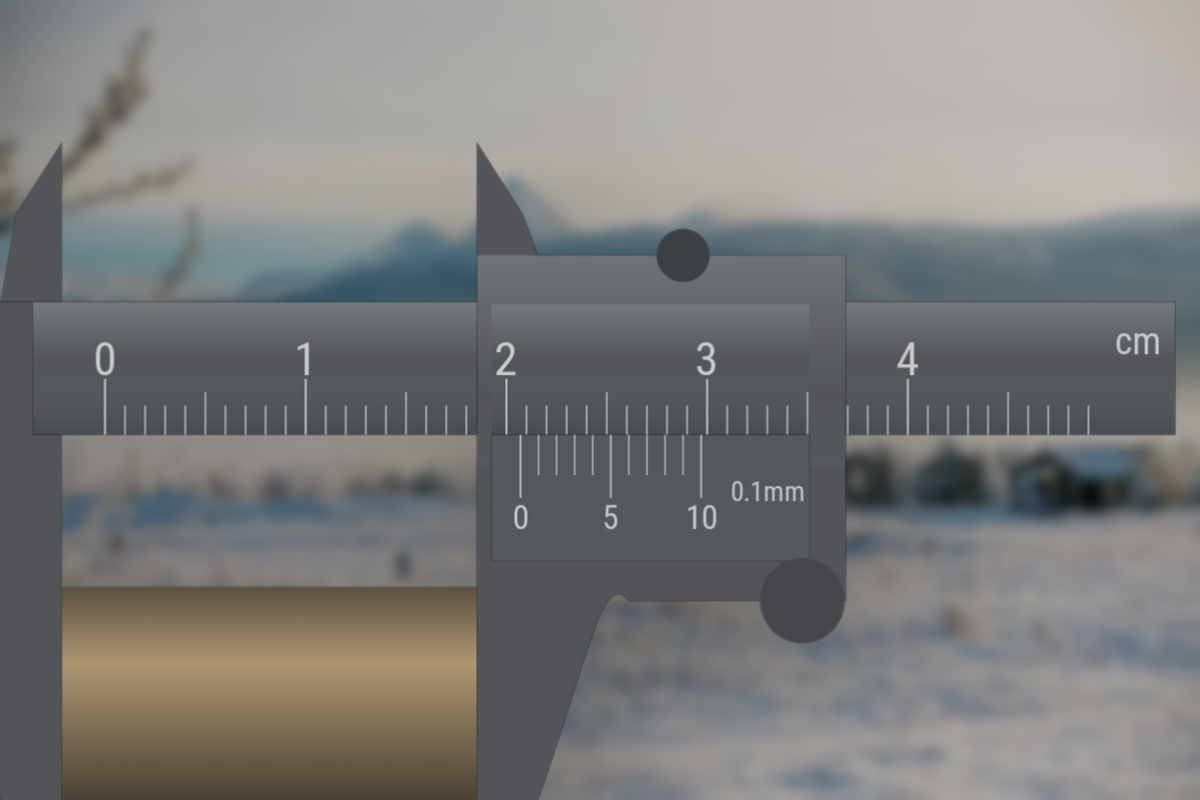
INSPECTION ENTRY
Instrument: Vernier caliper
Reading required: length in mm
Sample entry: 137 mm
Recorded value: 20.7 mm
